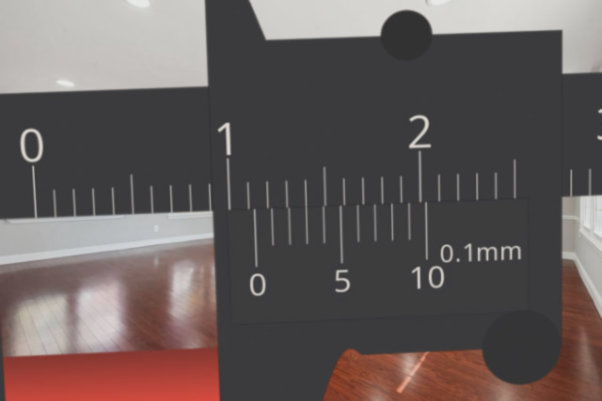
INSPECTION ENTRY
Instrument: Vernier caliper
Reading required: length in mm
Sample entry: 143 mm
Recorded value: 11.3 mm
